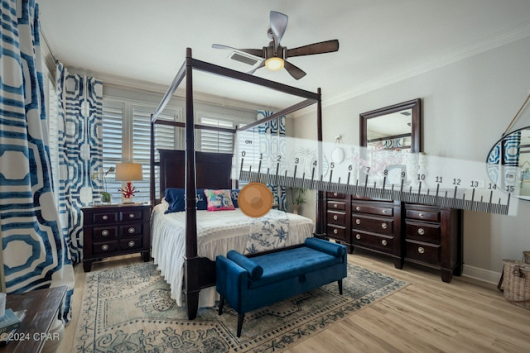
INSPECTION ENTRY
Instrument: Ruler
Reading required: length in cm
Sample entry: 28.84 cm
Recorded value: 2 cm
